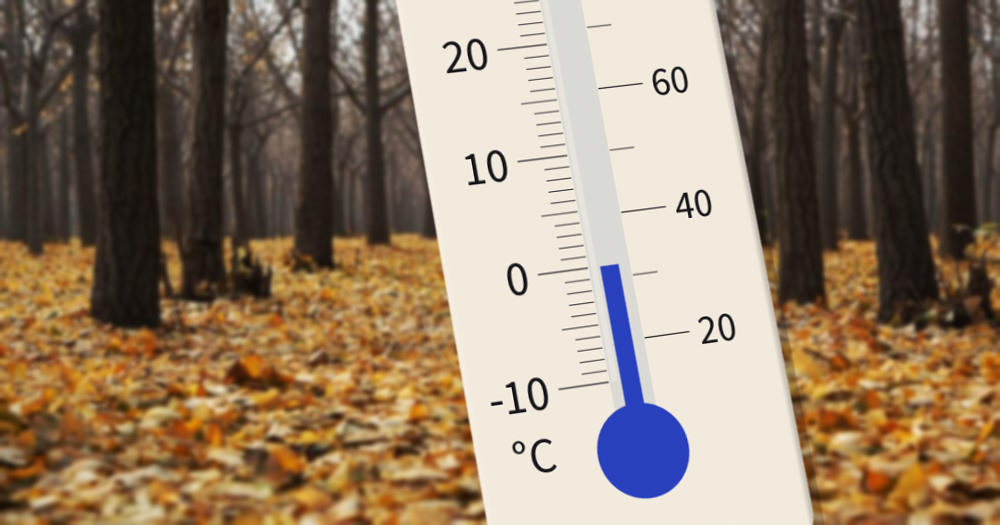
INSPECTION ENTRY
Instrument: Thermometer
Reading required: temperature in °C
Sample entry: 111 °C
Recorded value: 0 °C
